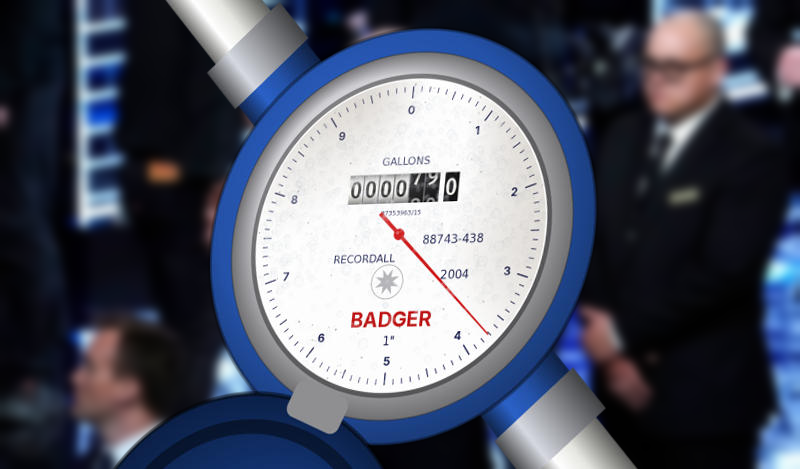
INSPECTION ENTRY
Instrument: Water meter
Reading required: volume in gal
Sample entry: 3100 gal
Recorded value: 793.7 gal
